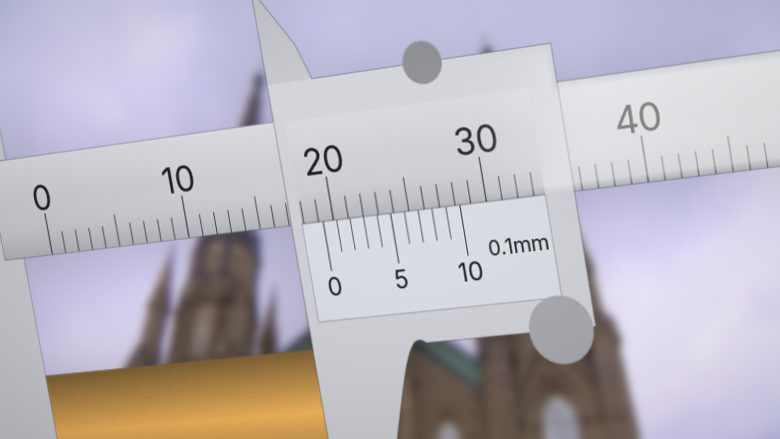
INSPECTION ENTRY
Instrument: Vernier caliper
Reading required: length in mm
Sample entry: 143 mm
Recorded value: 19.3 mm
